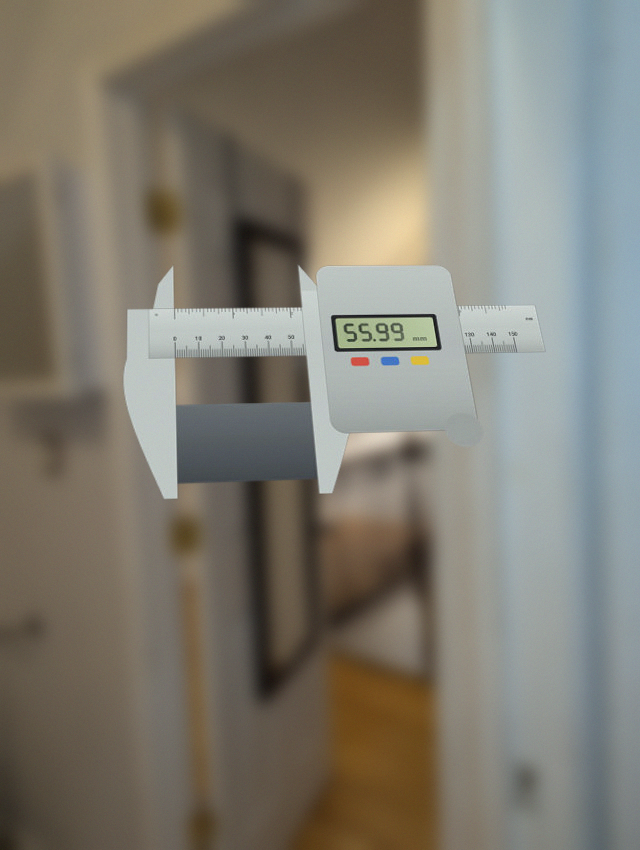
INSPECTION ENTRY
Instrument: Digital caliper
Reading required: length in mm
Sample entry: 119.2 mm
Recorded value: 55.99 mm
